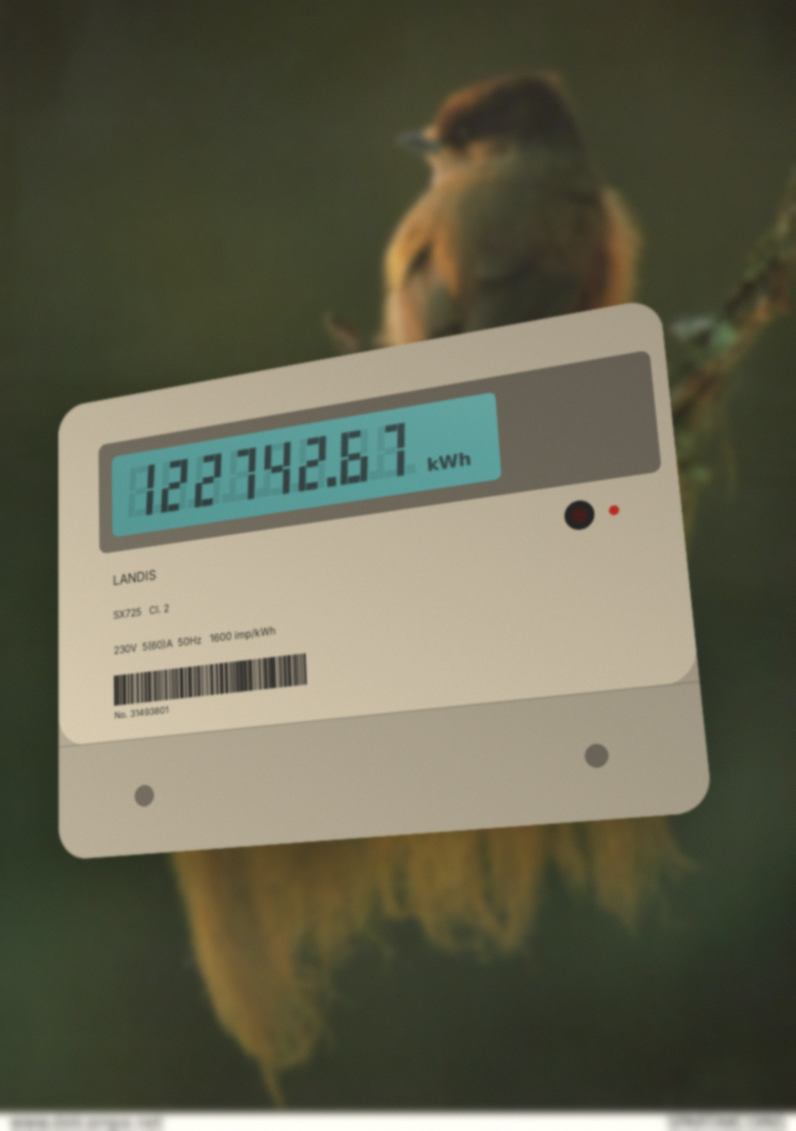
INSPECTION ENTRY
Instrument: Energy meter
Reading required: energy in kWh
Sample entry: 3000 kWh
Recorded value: 122742.67 kWh
